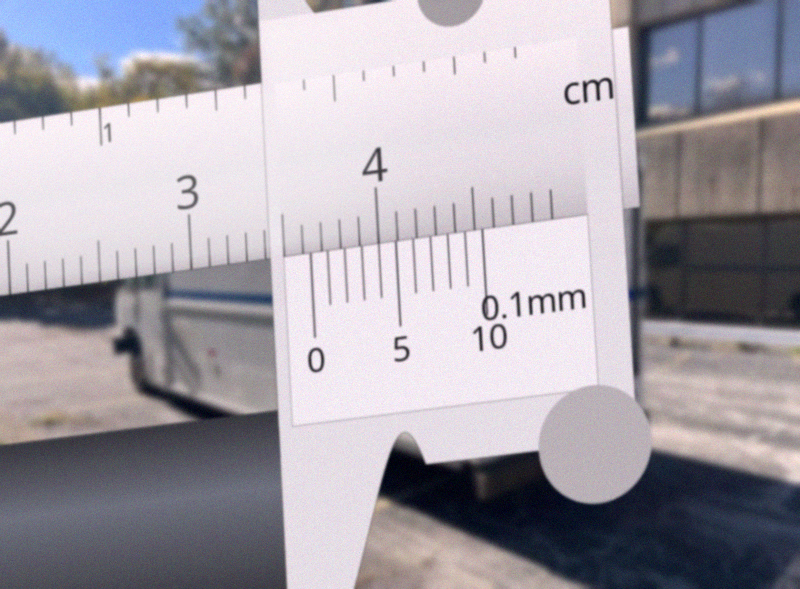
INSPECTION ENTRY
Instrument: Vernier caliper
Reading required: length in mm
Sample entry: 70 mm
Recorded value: 36.4 mm
